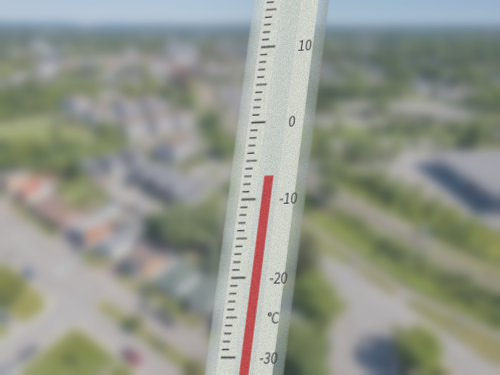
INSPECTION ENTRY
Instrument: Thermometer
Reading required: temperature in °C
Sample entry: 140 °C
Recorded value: -7 °C
